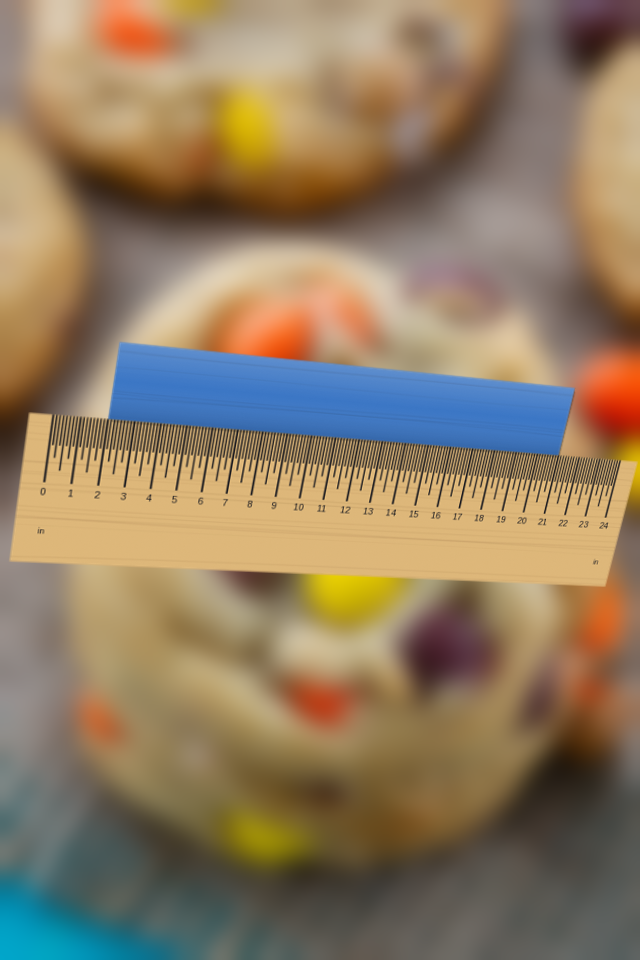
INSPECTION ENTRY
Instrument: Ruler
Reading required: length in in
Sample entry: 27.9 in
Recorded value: 19 in
